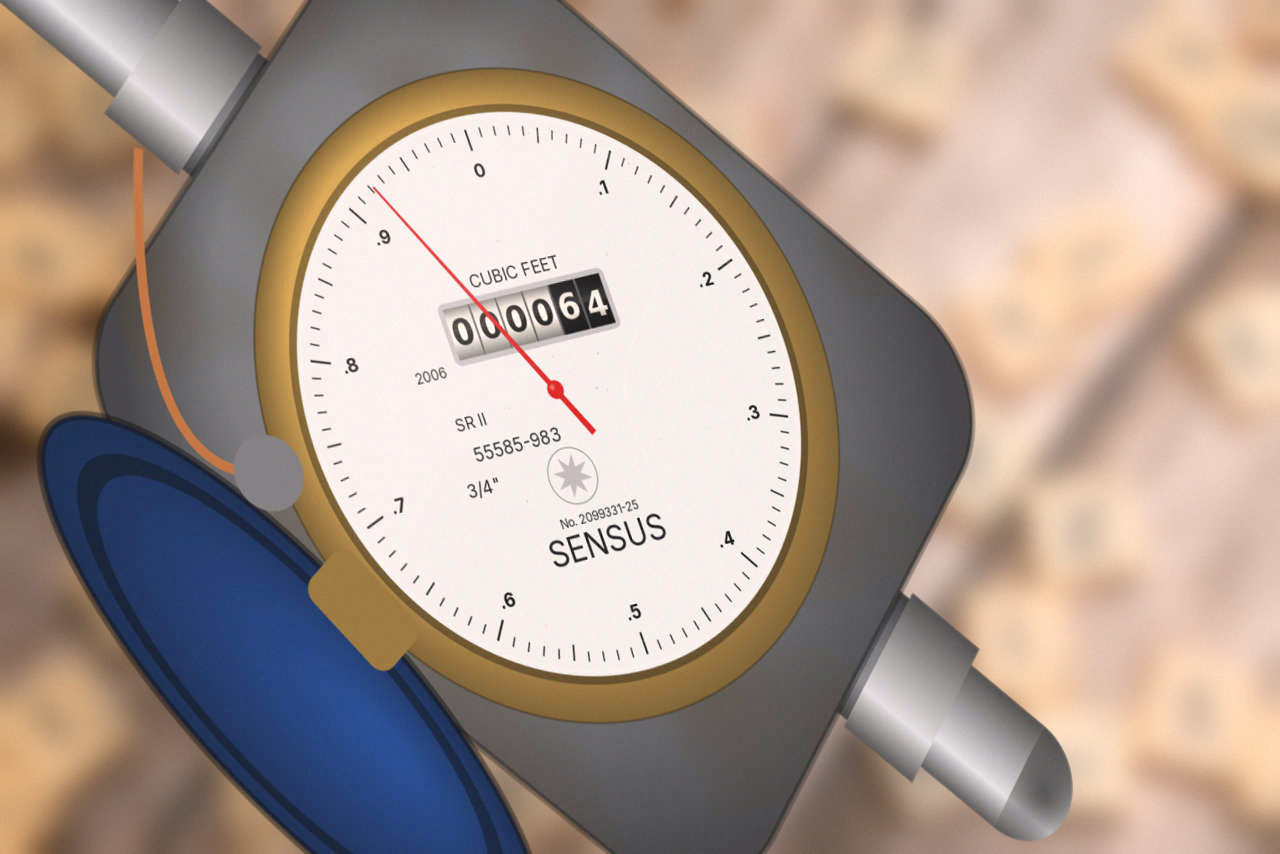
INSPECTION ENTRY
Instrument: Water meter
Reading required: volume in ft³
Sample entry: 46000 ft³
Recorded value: 63.92 ft³
